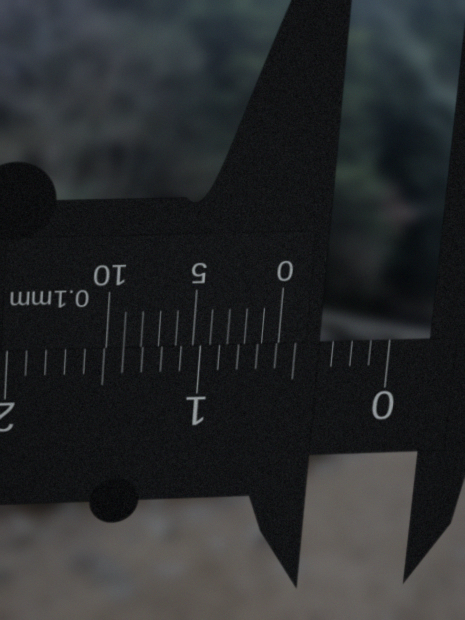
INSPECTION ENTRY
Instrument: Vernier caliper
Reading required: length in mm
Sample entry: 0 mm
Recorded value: 5.9 mm
